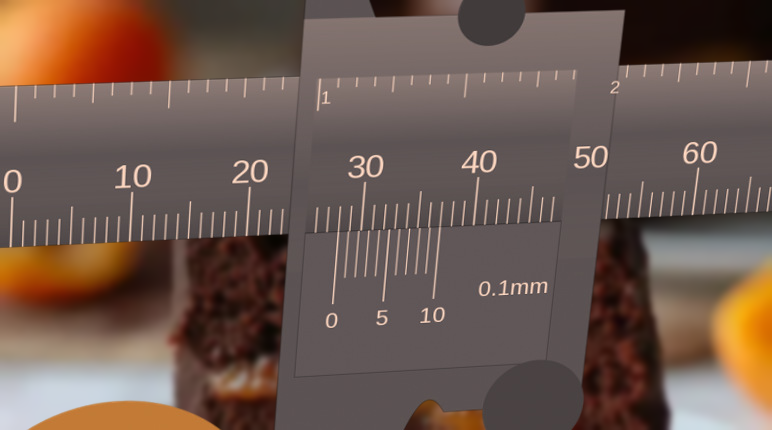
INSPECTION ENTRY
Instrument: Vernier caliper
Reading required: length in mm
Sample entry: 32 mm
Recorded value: 28.0 mm
